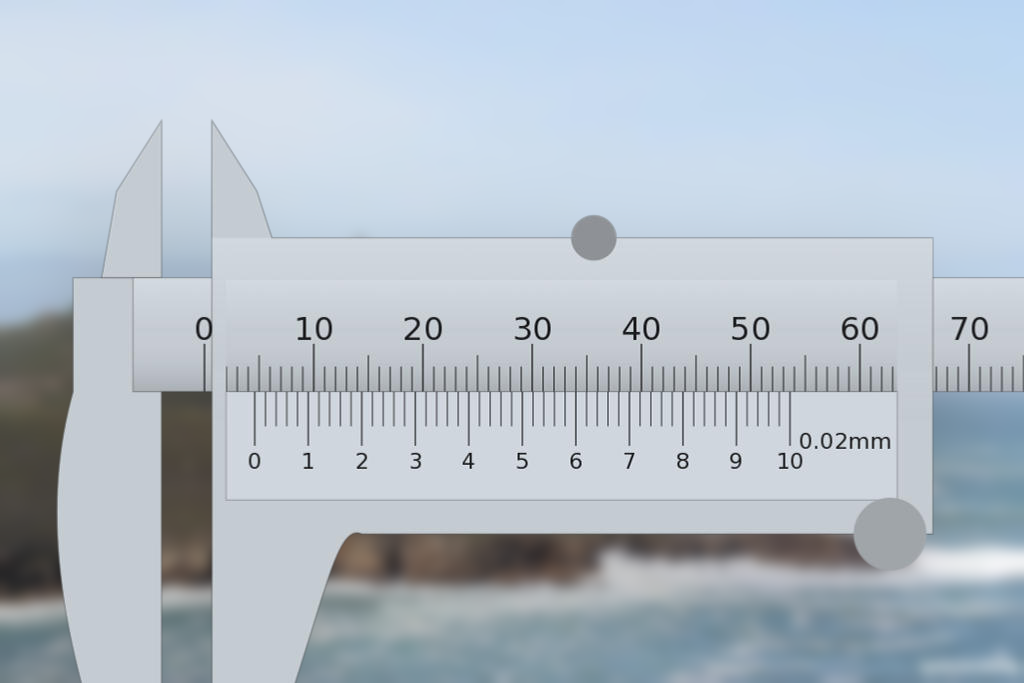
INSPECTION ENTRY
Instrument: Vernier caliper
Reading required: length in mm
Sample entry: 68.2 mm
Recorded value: 4.6 mm
